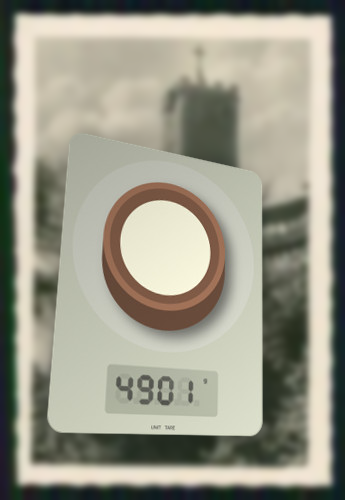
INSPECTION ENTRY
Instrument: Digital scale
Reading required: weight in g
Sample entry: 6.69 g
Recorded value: 4901 g
